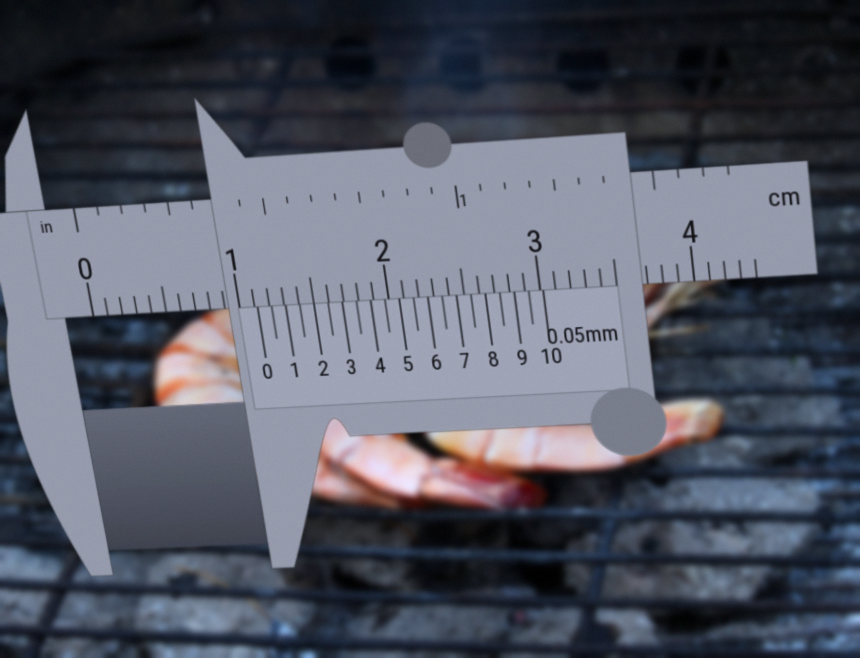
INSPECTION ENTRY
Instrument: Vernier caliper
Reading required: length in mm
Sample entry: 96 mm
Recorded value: 11.2 mm
